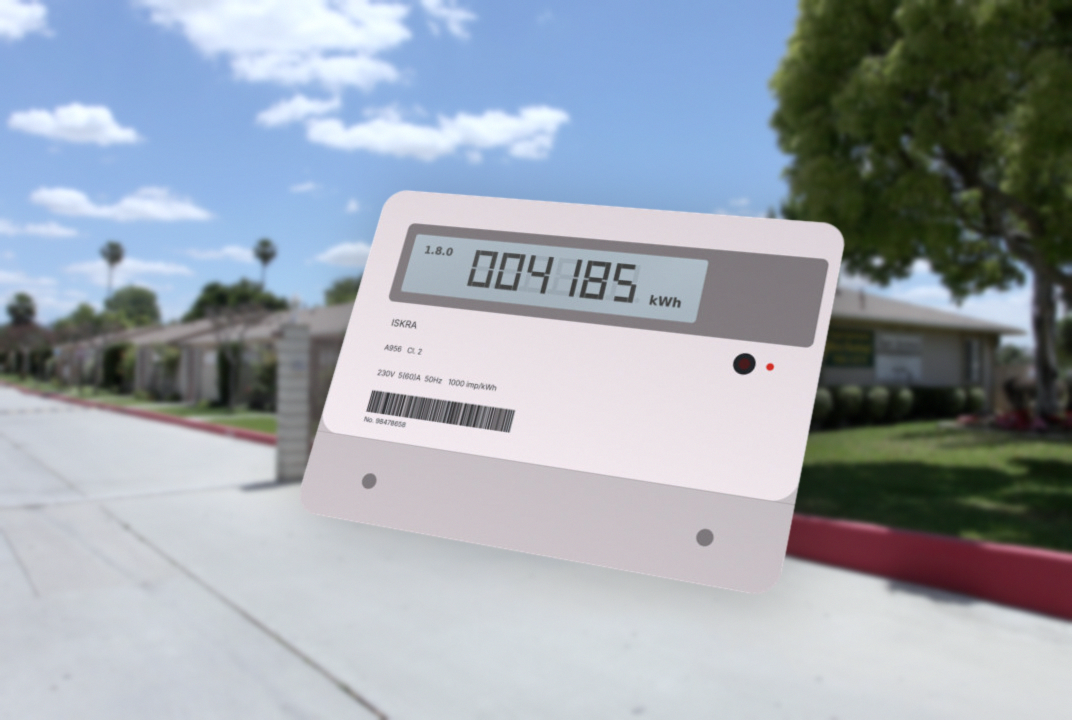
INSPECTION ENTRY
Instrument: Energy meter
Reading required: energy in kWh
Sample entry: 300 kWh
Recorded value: 4185 kWh
